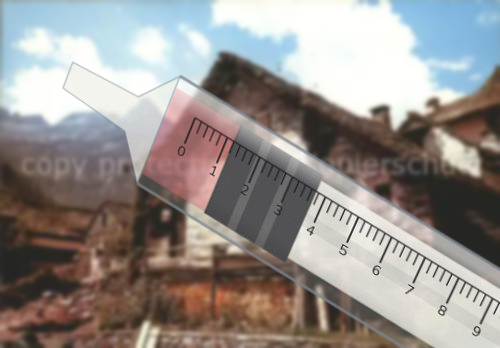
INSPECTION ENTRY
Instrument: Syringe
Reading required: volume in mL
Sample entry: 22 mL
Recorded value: 1.2 mL
